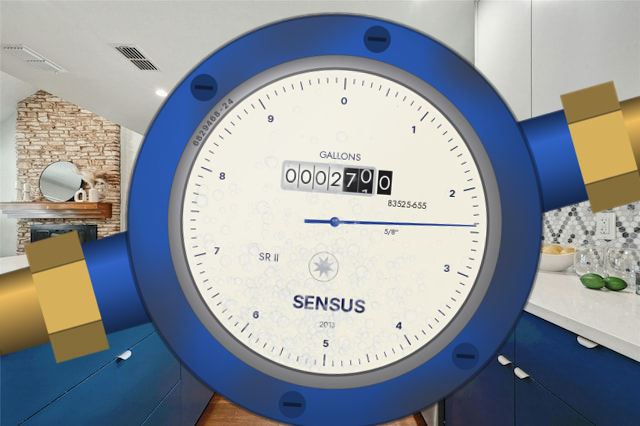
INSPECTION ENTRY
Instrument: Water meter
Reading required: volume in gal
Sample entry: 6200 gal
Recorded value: 2702.4 gal
